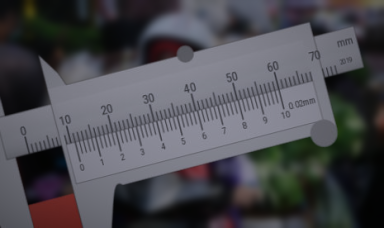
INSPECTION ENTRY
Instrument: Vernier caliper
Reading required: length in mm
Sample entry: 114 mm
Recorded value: 11.0 mm
